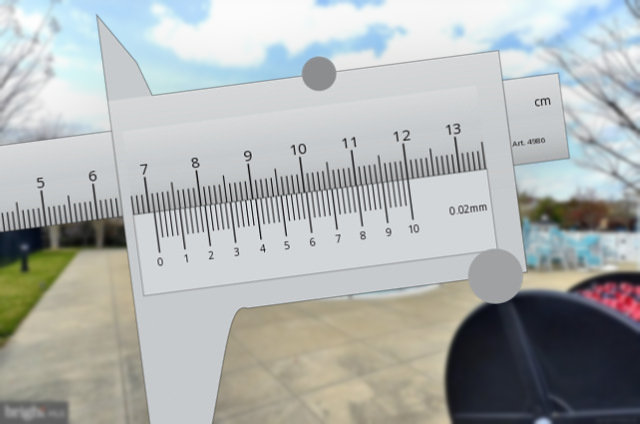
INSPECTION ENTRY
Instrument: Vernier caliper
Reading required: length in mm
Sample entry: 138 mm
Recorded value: 71.0 mm
